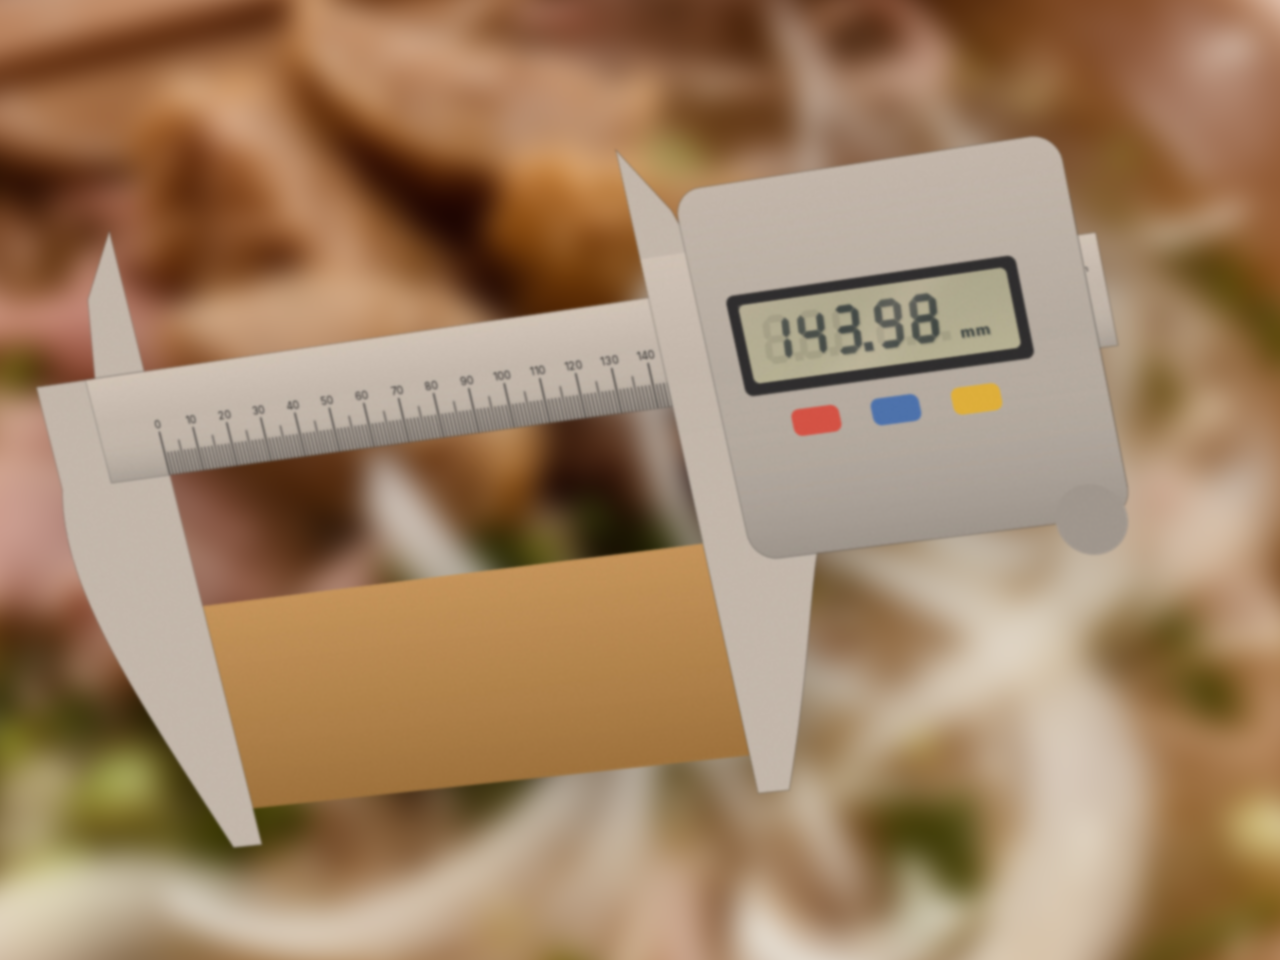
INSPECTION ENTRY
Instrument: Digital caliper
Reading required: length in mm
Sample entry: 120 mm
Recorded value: 143.98 mm
